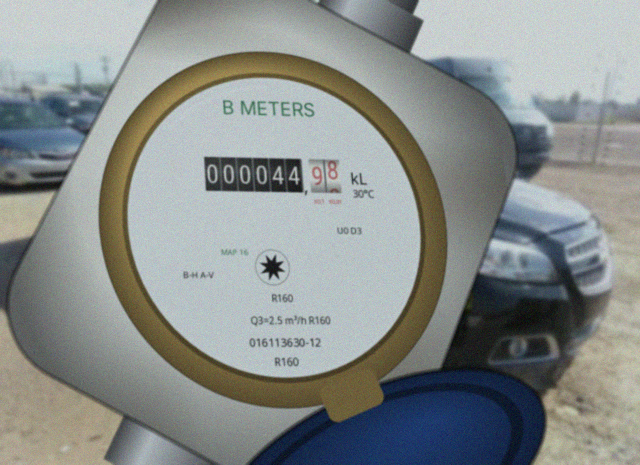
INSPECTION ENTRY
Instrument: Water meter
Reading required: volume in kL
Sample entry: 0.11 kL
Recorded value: 44.98 kL
